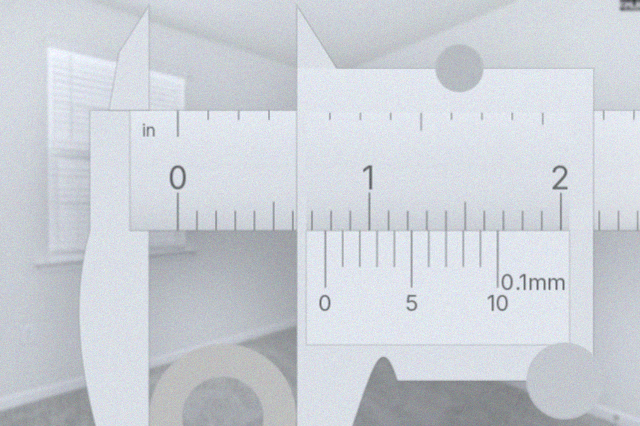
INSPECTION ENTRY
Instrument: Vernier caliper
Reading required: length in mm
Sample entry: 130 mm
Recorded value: 7.7 mm
